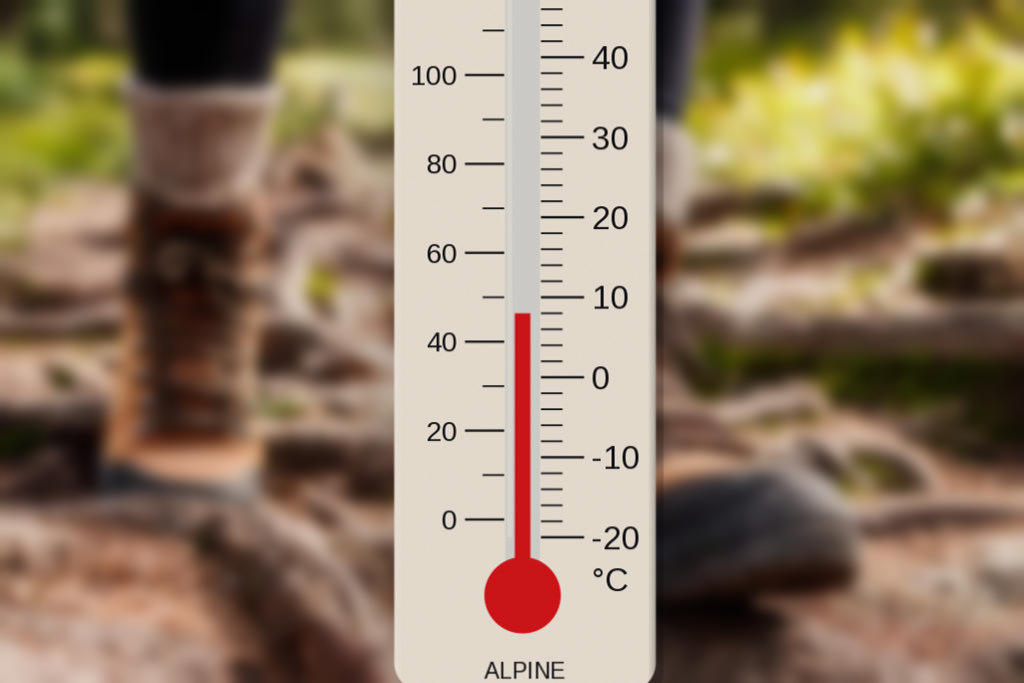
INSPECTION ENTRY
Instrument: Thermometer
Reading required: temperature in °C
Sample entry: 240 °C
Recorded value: 8 °C
